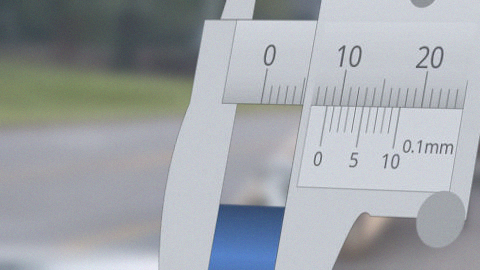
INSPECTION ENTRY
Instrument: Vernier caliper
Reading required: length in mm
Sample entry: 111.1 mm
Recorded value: 8.4 mm
